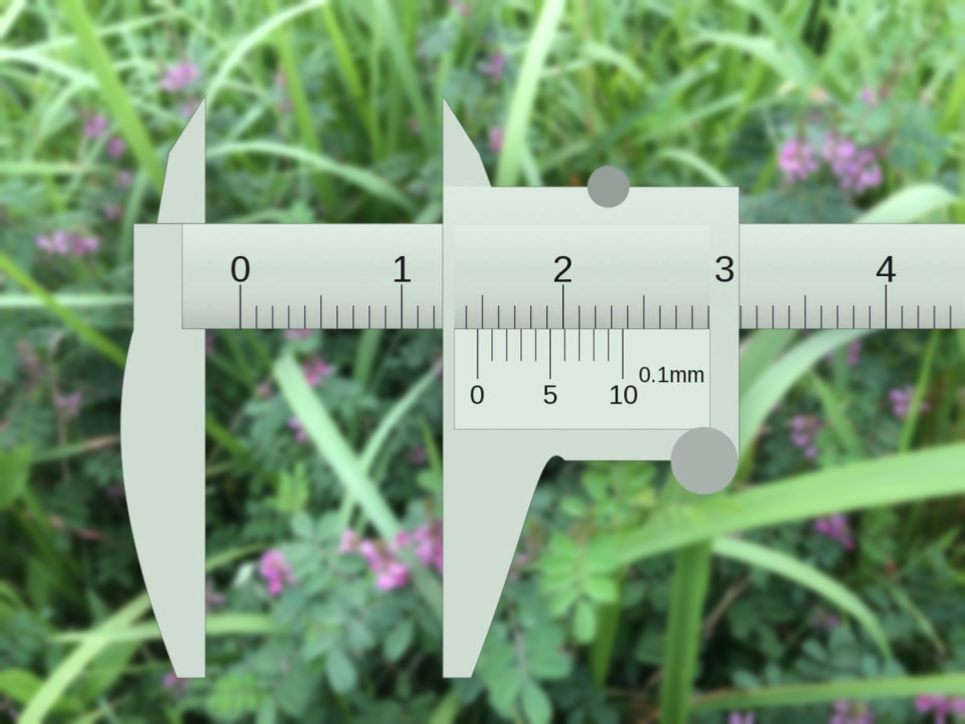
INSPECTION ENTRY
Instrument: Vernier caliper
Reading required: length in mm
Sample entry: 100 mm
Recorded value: 14.7 mm
